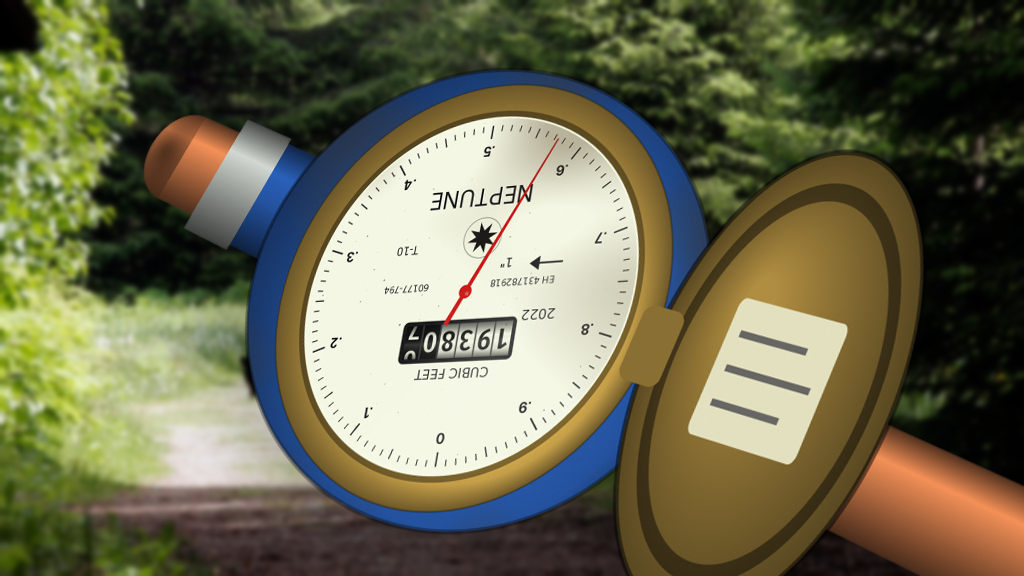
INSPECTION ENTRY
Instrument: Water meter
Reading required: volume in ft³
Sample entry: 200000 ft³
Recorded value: 193806.57 ft³
